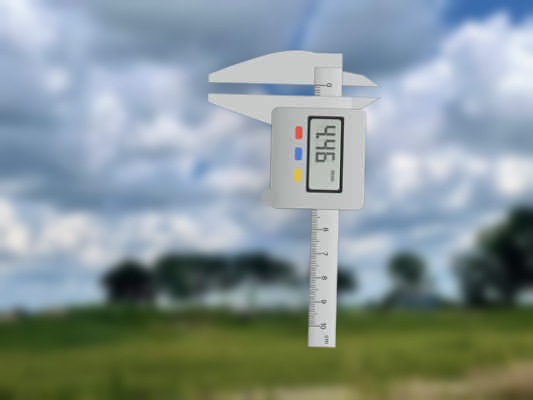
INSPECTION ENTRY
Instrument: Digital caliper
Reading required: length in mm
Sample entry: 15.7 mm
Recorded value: 4.46 mm
